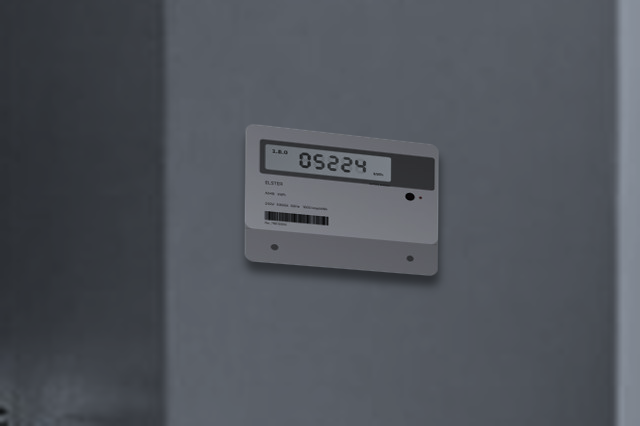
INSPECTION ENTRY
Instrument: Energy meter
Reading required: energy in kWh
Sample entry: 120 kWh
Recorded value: 5224 kWh
